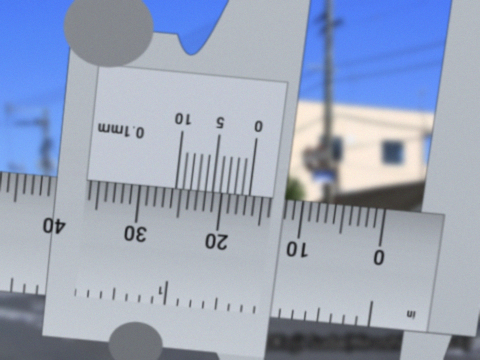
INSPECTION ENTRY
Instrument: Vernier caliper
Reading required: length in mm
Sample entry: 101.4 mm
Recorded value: 16.6 mm
